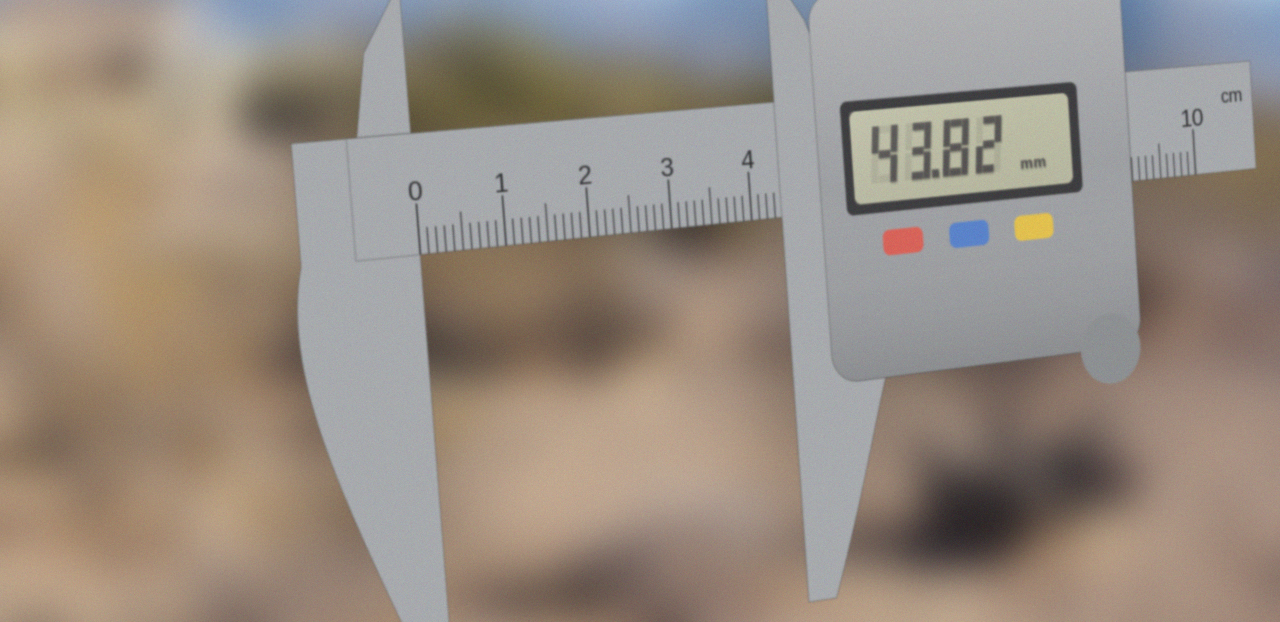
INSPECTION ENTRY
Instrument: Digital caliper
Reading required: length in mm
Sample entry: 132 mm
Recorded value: 43.82 mm
